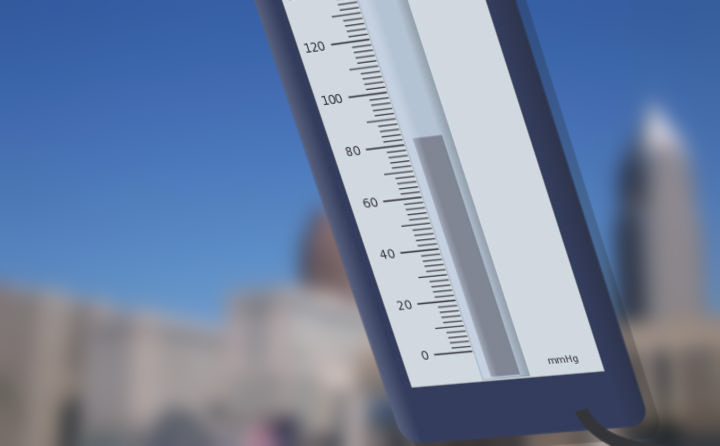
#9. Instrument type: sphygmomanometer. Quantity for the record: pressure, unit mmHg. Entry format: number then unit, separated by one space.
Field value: 82 mmHg
